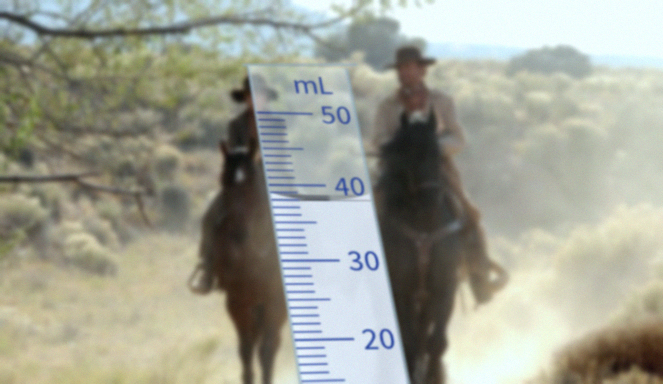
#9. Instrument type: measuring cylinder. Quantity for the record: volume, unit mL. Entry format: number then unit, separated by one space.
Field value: 38 mL
